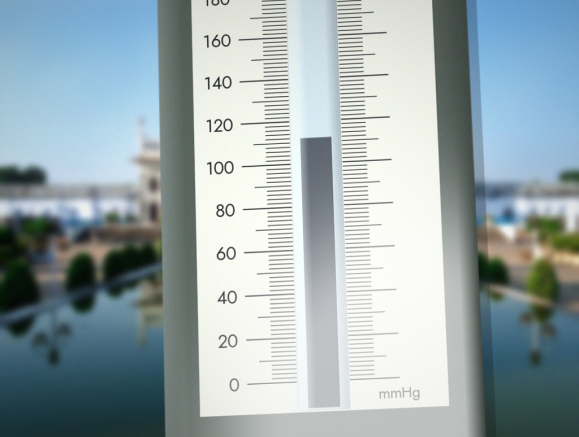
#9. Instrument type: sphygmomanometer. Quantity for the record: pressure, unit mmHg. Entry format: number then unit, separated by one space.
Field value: 112 mmHg
